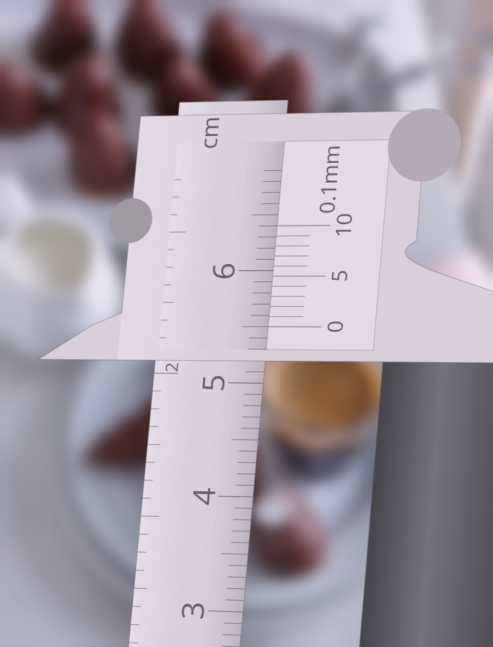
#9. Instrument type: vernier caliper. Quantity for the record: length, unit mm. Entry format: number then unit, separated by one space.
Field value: 55.0 mm
